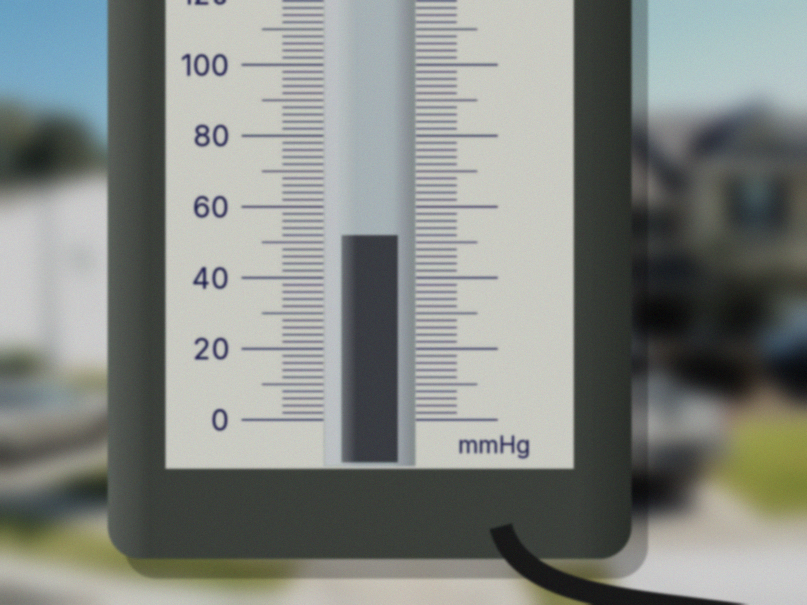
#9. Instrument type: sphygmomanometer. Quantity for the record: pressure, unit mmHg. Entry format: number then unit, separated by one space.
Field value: 52 mmHg
